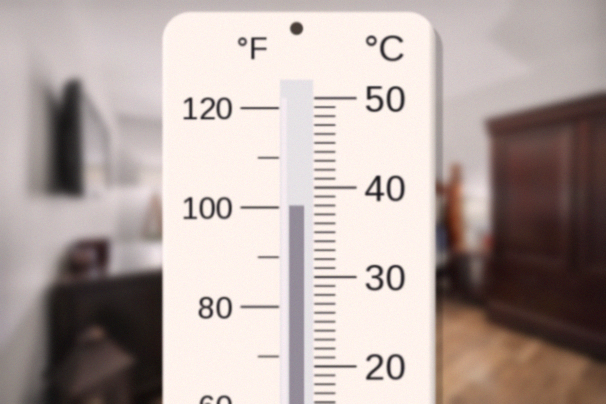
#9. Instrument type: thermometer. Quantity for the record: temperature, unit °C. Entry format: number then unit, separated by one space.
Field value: 38 °C
